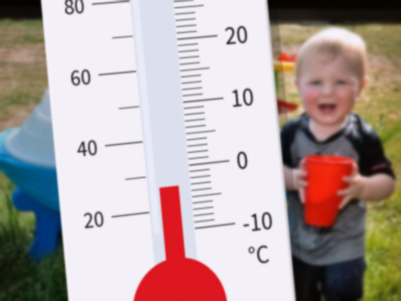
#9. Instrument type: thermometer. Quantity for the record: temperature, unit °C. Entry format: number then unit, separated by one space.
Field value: -3 °C
